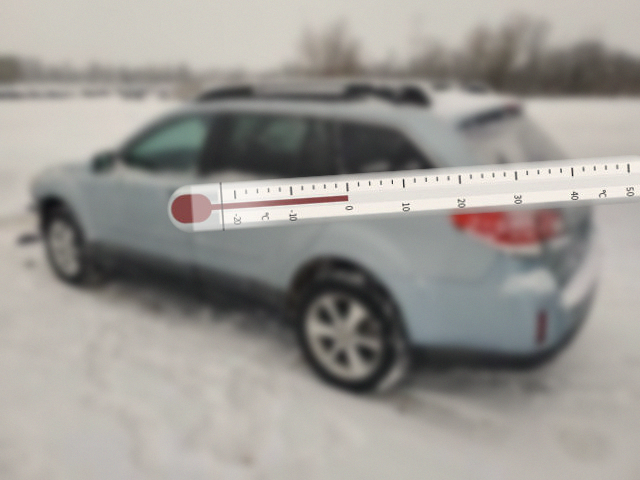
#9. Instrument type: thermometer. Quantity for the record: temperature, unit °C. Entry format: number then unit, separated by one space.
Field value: 0 °C
